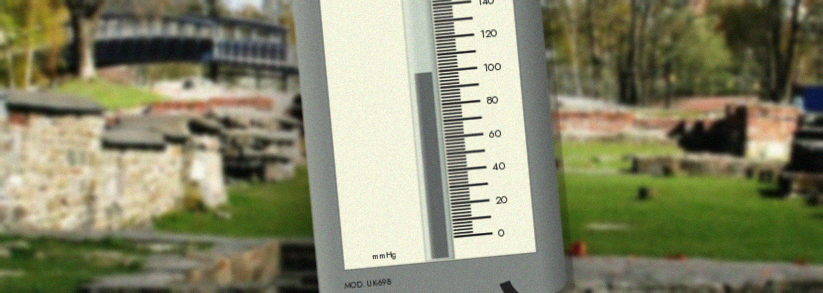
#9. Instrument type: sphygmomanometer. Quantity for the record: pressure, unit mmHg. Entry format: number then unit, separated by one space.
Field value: 100 mmHg
